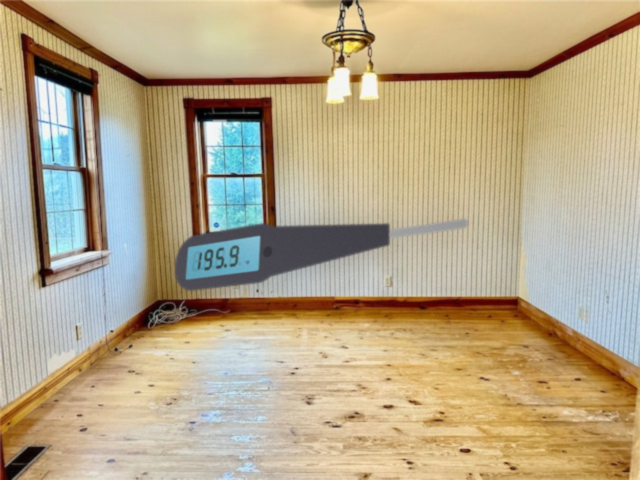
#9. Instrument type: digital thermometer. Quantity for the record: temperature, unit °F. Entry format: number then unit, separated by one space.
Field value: 195.9 °F
